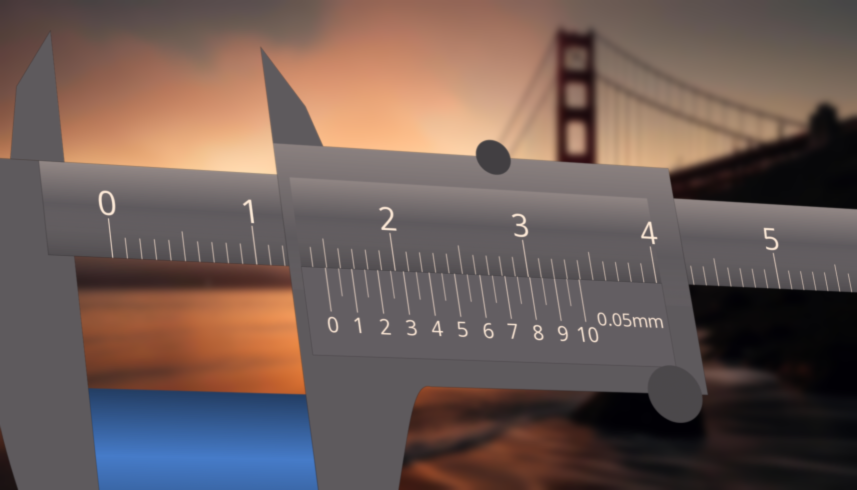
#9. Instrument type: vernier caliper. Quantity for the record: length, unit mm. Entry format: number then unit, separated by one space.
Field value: 14.9 mm
